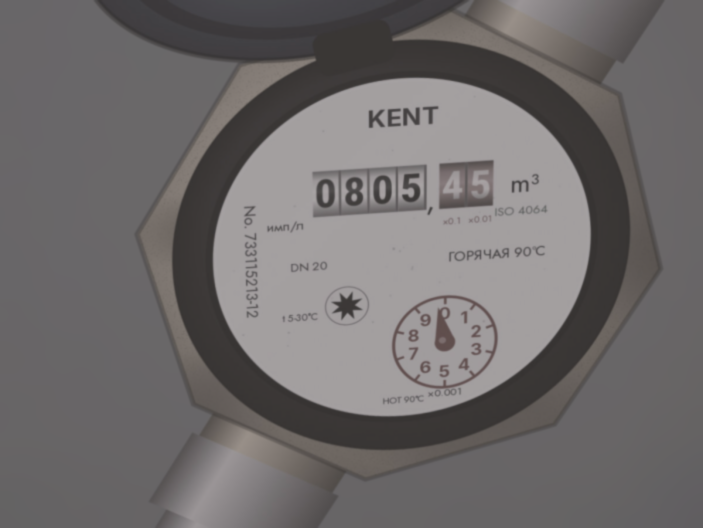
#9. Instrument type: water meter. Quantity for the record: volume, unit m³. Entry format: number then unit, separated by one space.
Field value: 805.449 m³
